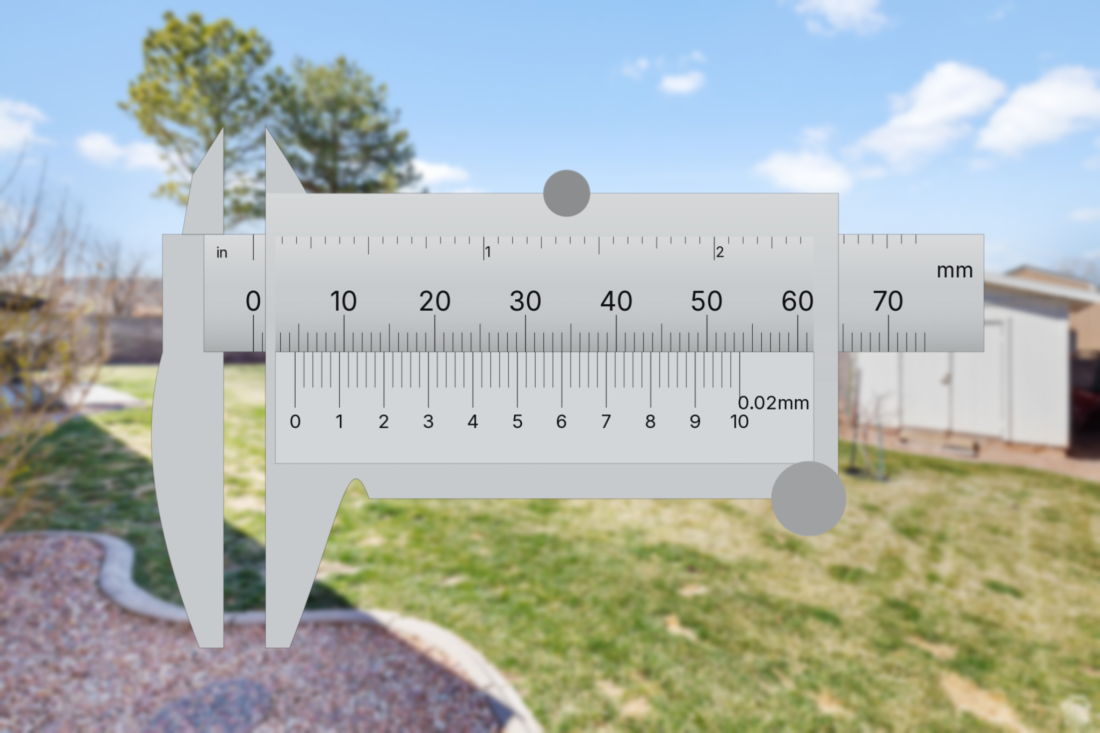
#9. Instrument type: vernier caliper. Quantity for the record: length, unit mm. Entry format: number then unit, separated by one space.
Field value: 4.6 mm
